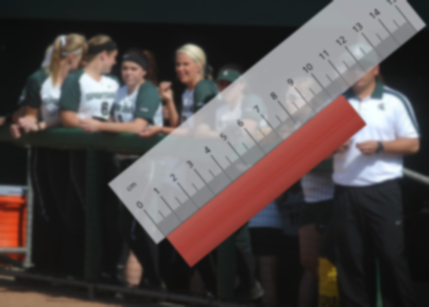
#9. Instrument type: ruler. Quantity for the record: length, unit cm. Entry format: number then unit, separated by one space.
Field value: 10.5 cm
